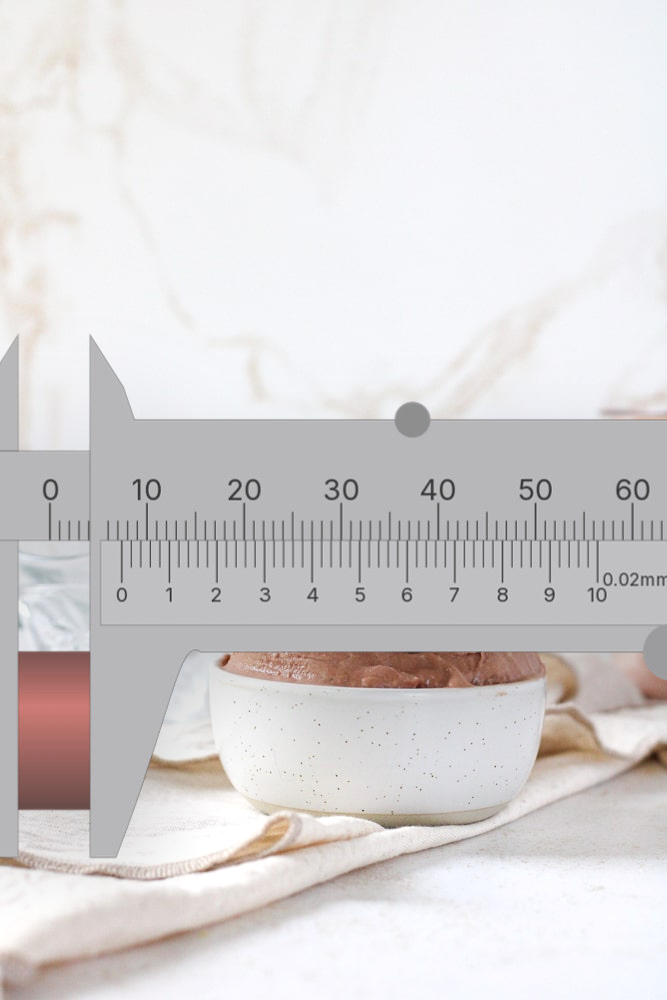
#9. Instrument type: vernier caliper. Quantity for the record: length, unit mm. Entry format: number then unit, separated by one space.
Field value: 7.4 mm
